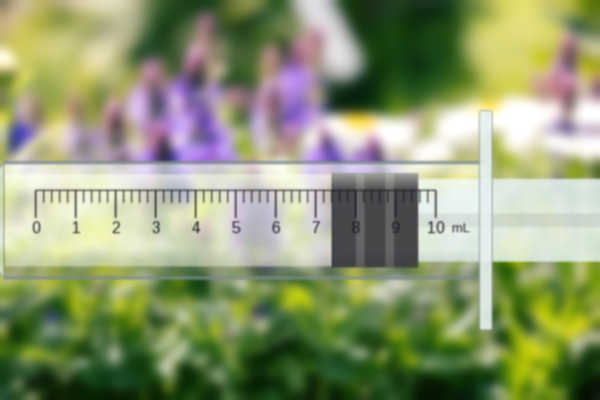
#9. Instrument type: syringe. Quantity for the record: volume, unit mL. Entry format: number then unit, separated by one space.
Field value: 7.4 mL
